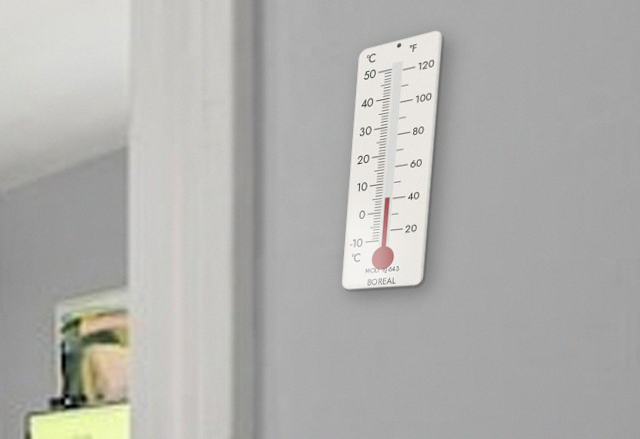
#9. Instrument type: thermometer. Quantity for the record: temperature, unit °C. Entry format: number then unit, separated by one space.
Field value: 5 °C
